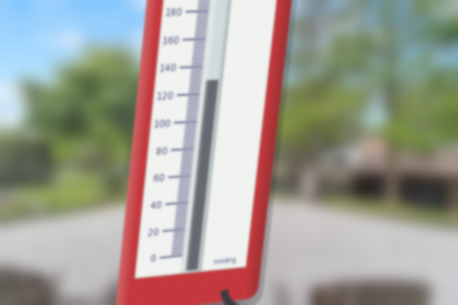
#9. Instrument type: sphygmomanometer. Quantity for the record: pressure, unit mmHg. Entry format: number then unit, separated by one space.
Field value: 130 mmHg
